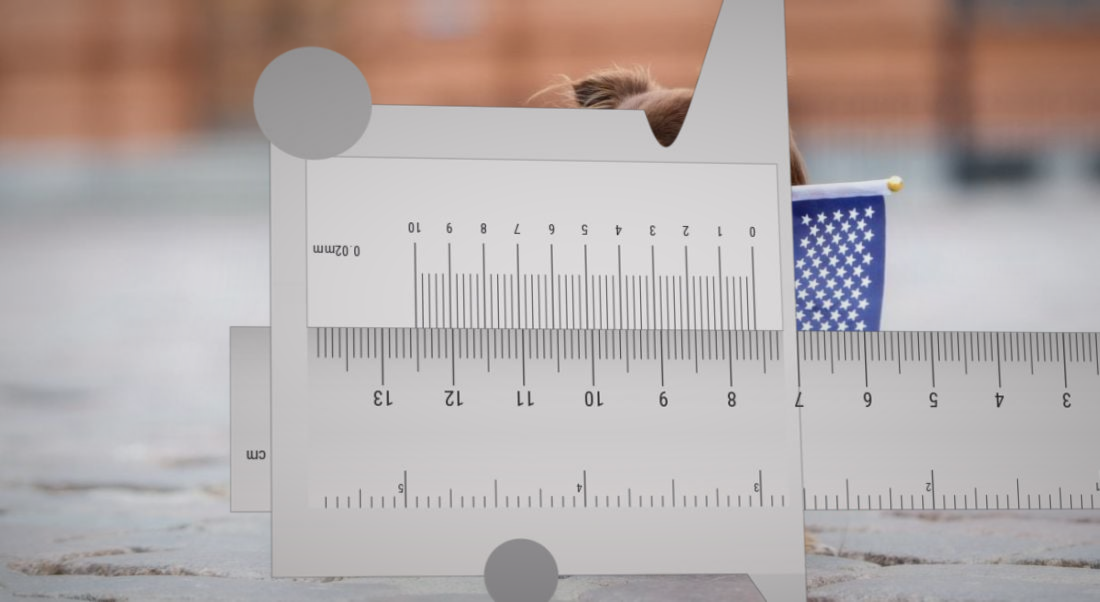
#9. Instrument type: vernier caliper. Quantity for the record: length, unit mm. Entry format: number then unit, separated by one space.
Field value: 76.2 mm
